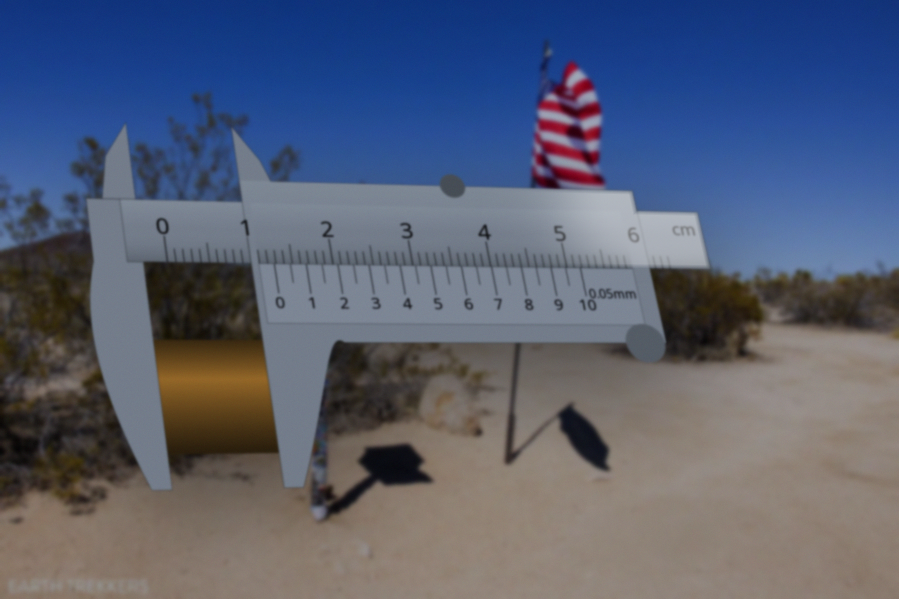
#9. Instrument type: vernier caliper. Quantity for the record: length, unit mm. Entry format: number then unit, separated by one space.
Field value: 12.8 mm
